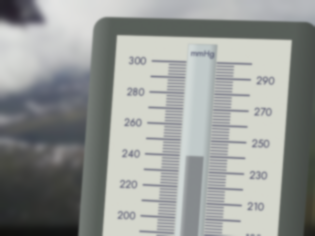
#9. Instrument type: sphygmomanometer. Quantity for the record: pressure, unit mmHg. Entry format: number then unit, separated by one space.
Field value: 240 mmHg
